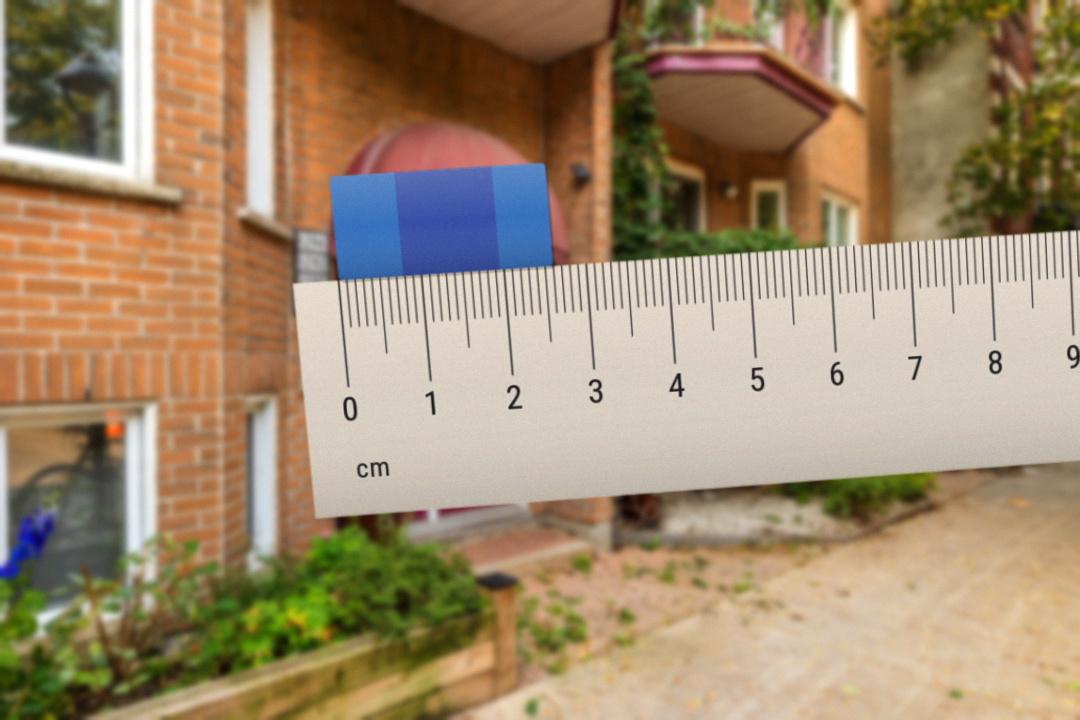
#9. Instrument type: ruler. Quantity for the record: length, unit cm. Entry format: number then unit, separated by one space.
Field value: 2.6 cm
